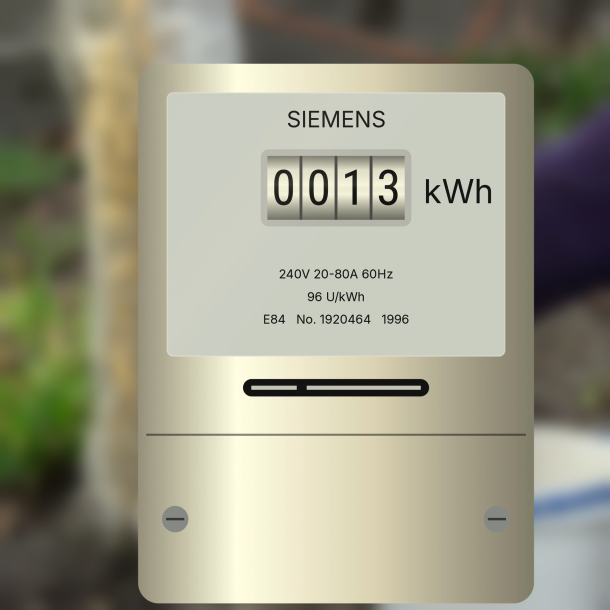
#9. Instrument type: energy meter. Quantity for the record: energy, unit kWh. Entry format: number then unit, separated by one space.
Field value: 13 kWh
